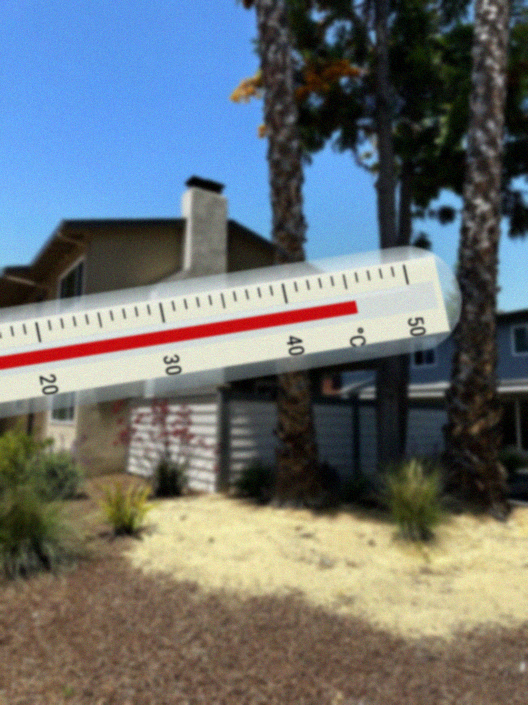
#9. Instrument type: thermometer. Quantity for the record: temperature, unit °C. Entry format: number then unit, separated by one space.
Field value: 45.5 °C
